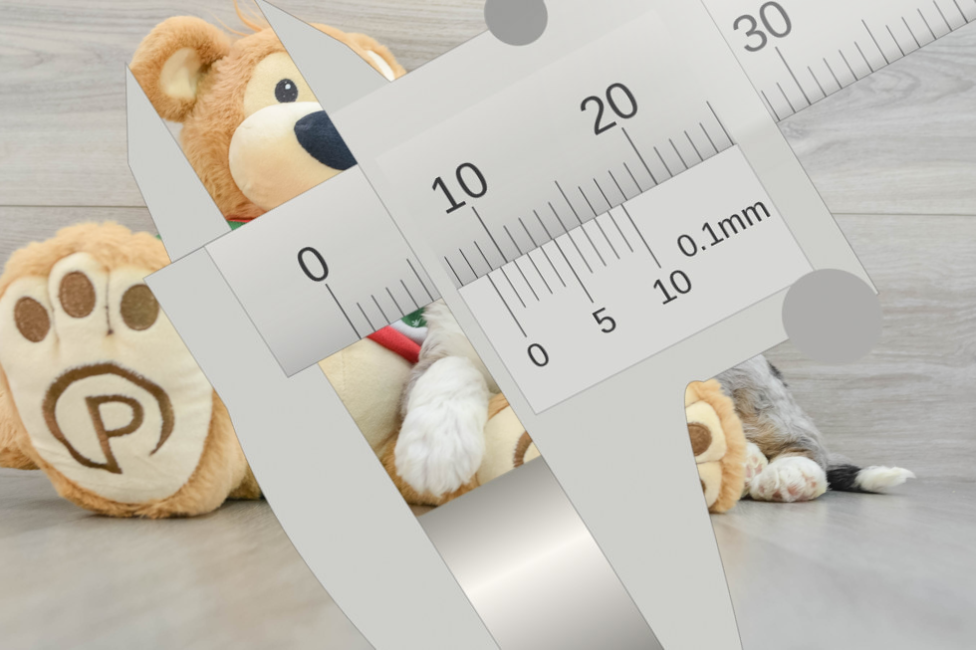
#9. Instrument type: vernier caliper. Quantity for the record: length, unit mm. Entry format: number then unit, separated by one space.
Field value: 8.6 mm
